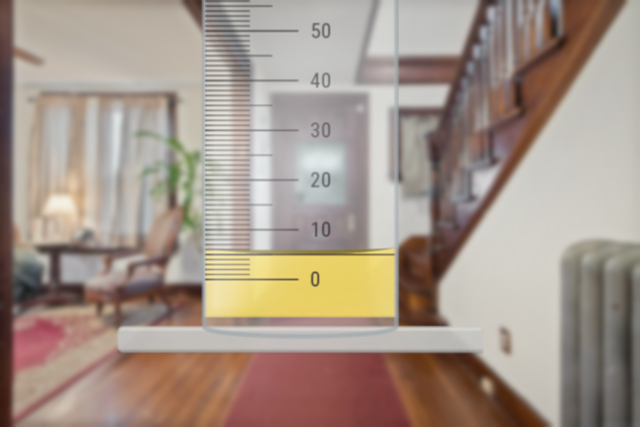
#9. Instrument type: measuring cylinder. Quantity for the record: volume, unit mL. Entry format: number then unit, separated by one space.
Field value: 5 mL
